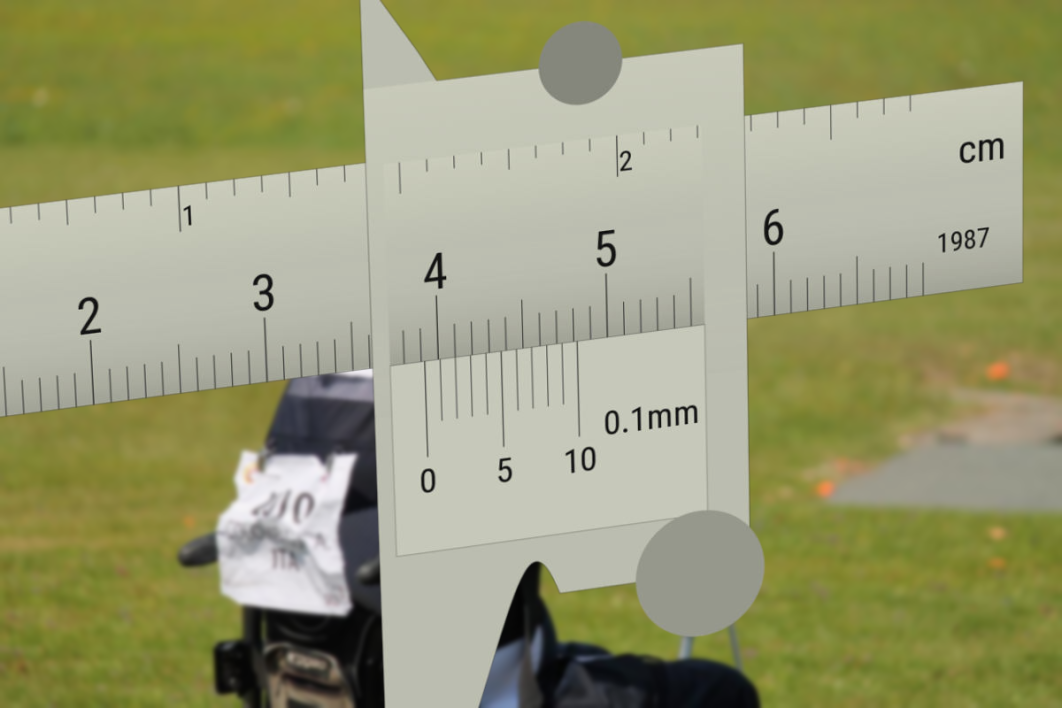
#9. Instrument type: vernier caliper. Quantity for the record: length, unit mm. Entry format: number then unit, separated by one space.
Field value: 39.2 mm
